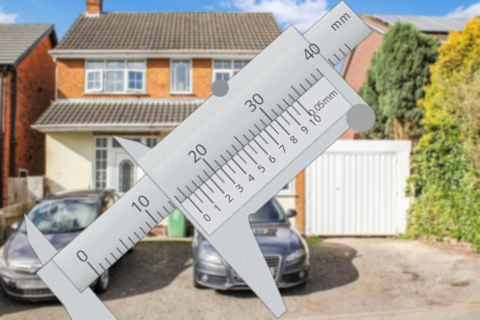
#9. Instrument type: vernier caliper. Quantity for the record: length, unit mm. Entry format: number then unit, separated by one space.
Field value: 15.2 mm
